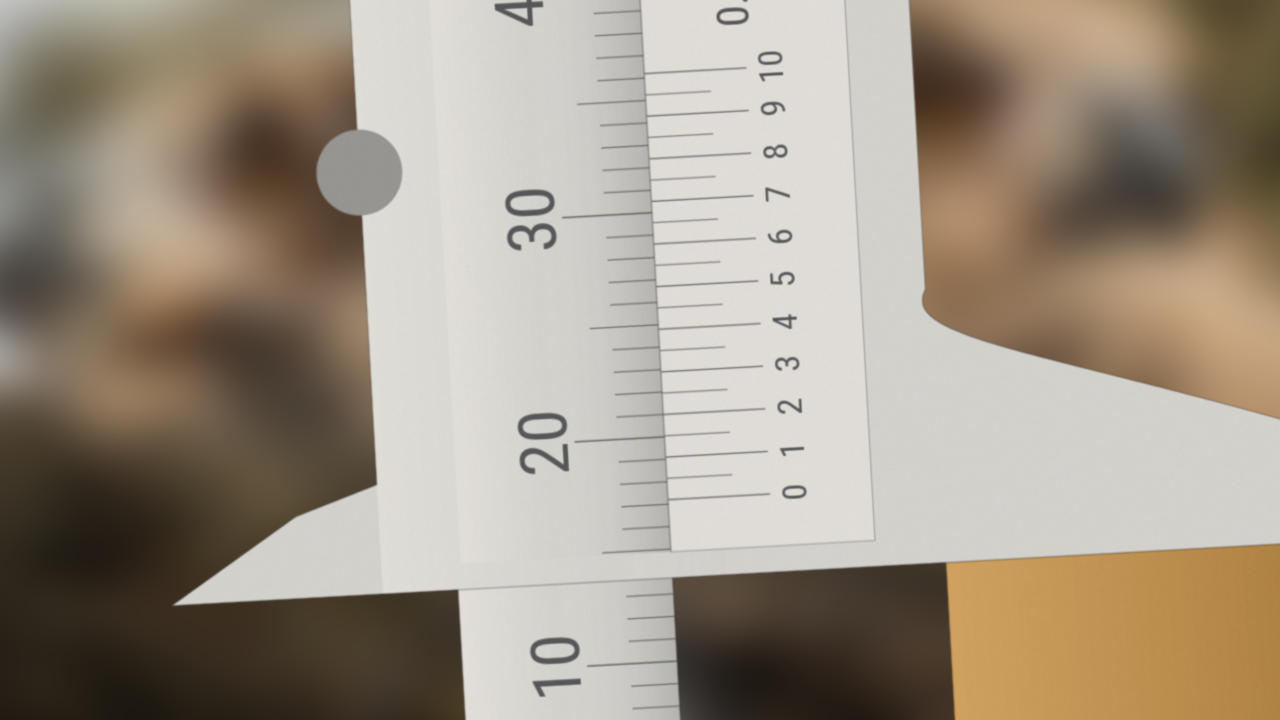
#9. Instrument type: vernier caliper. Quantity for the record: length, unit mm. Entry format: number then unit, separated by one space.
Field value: 17.2 mm
